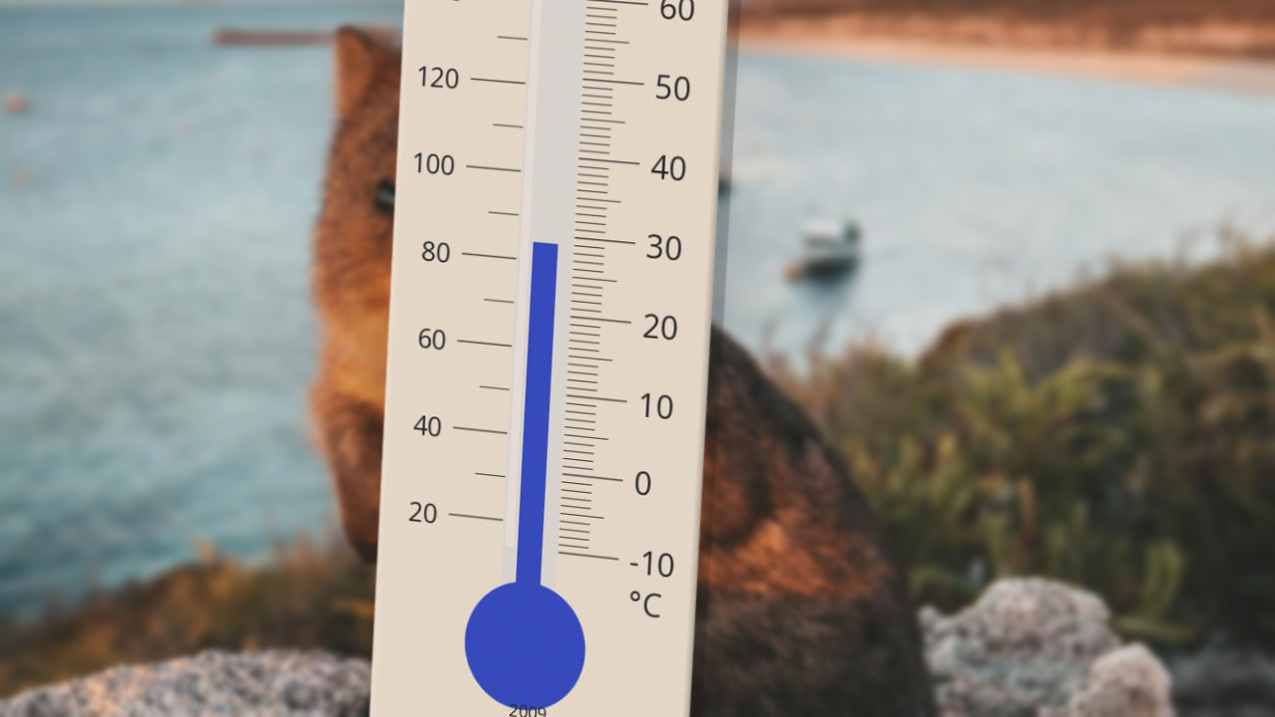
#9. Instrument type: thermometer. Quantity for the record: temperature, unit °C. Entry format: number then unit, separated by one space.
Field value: 29 °C
